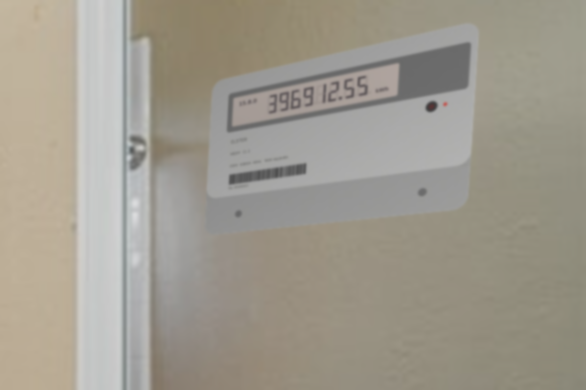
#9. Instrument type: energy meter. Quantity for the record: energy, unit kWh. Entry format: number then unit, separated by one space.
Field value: 396912.55 kWh
